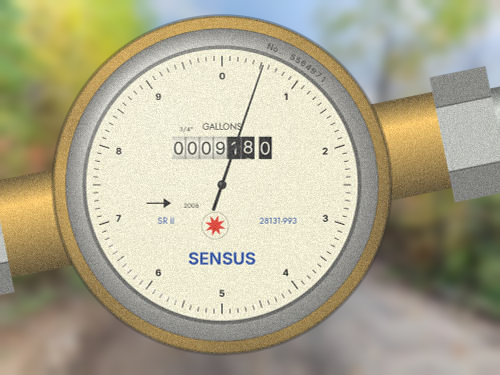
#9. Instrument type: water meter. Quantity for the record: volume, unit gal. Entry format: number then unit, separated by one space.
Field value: 9180.5 gal
